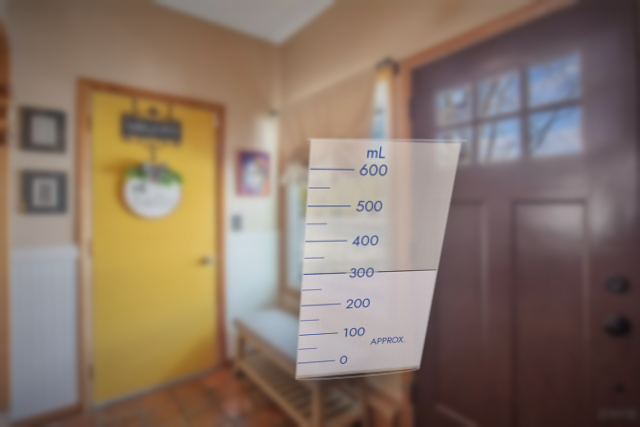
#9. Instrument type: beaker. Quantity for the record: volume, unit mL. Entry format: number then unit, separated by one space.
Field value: 300 mL
